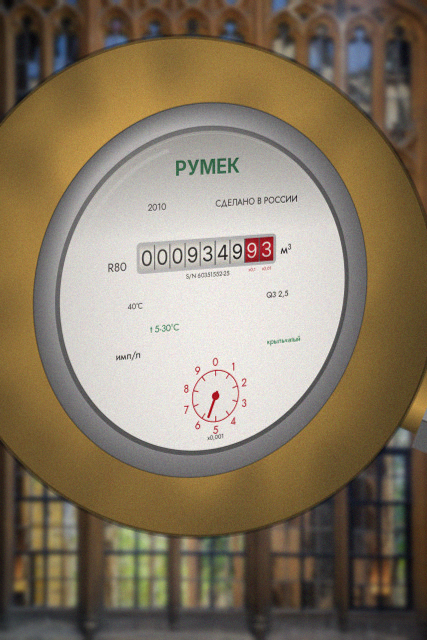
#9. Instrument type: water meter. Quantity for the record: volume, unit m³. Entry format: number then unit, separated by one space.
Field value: 9349.935 m³
